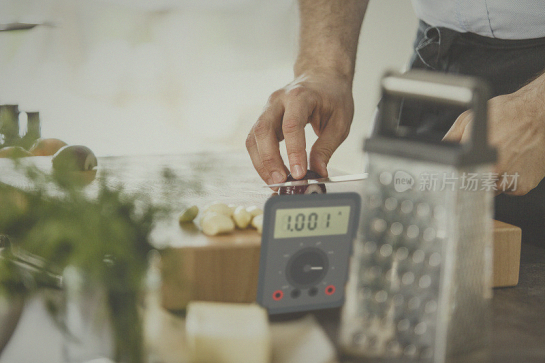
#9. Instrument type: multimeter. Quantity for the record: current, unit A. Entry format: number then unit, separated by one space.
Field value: 1.001 A
